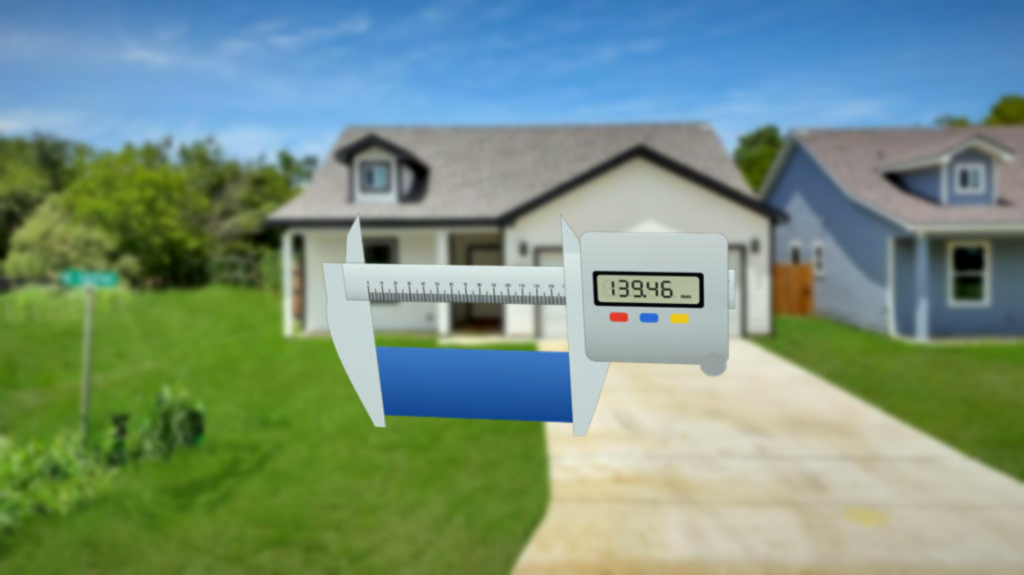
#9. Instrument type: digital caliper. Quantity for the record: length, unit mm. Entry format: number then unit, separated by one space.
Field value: 139.46 mm
